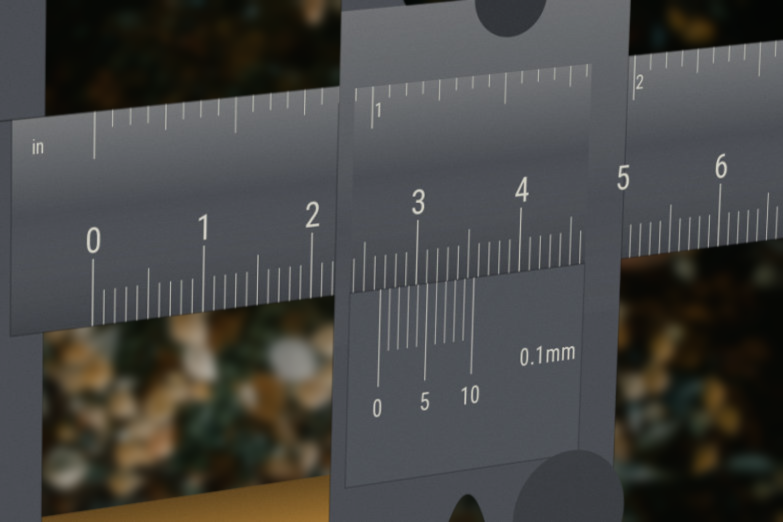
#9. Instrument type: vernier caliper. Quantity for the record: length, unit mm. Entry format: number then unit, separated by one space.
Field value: 26.6 mm
